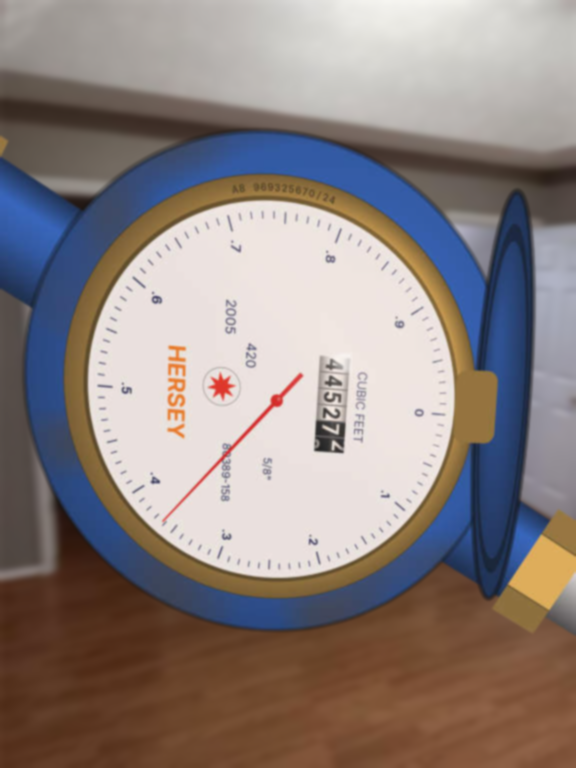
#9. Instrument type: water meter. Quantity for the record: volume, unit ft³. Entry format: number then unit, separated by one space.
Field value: 445272.36 ft³
